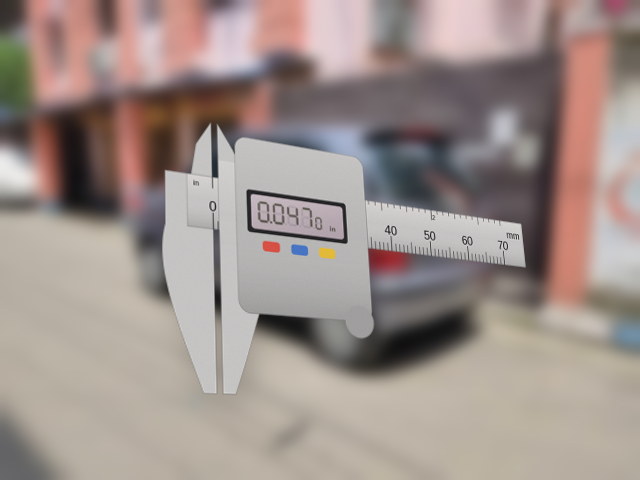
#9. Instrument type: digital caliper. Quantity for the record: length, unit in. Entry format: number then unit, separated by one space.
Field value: 0.0470 in
